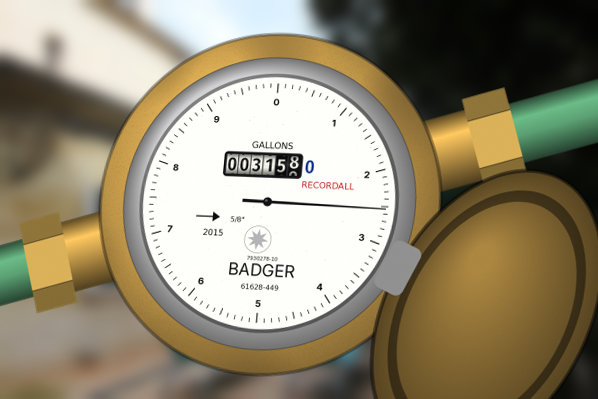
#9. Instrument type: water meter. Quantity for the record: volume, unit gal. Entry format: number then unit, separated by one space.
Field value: 31582.5 gal
